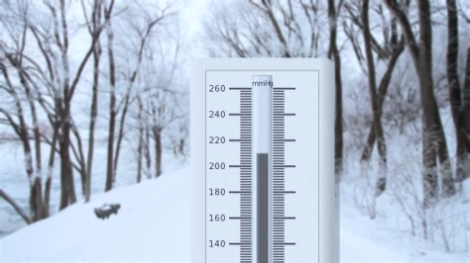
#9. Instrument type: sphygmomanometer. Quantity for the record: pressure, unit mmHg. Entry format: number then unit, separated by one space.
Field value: 210 mmHg
